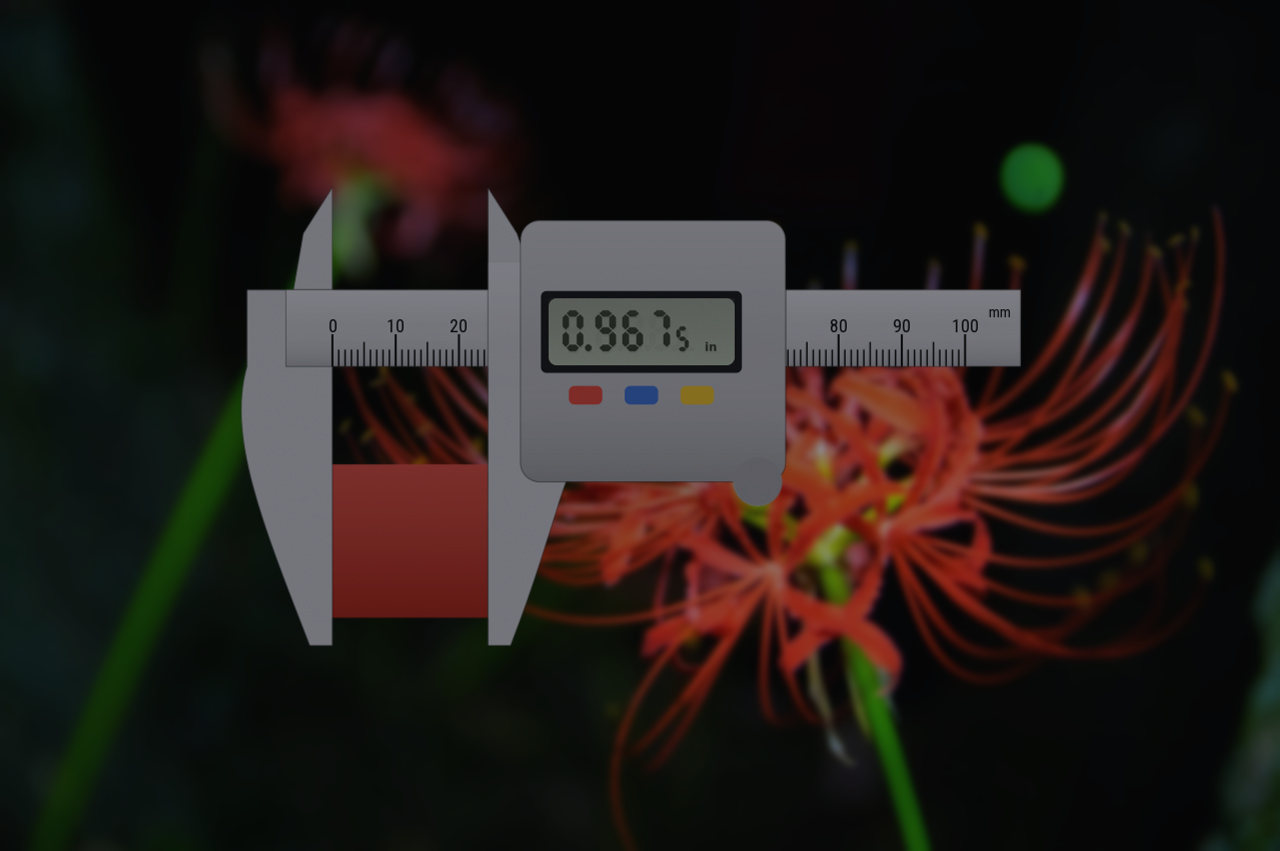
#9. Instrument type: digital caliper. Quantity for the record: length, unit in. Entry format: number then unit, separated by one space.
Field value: 0.9675 in
